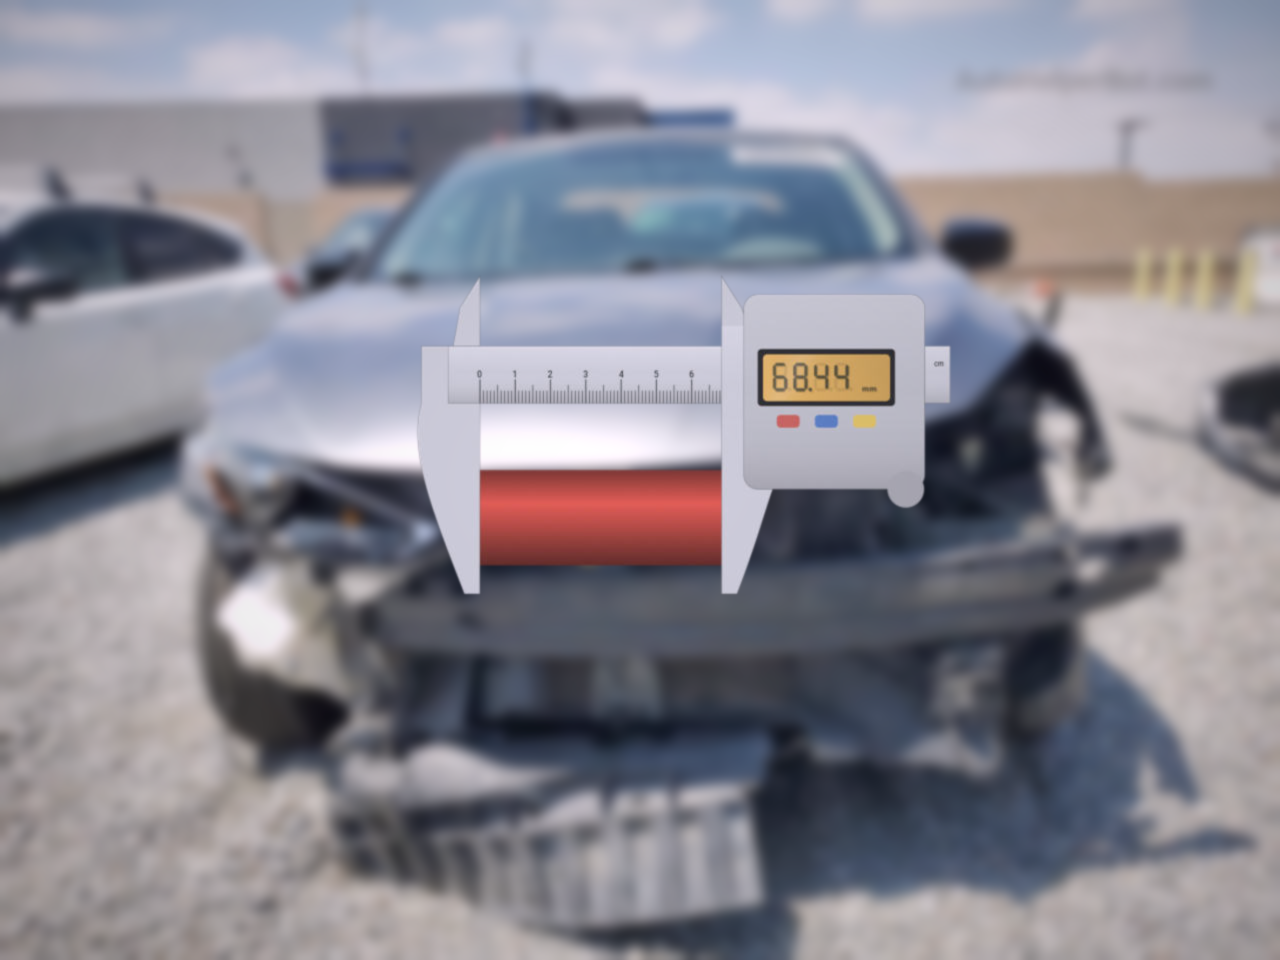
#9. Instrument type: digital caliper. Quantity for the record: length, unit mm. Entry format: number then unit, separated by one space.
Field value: 68.44 mm
